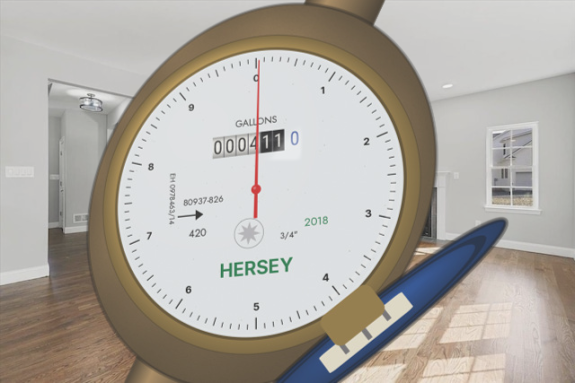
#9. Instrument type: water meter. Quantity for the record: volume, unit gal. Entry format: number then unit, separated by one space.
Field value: 4110.0 gal
